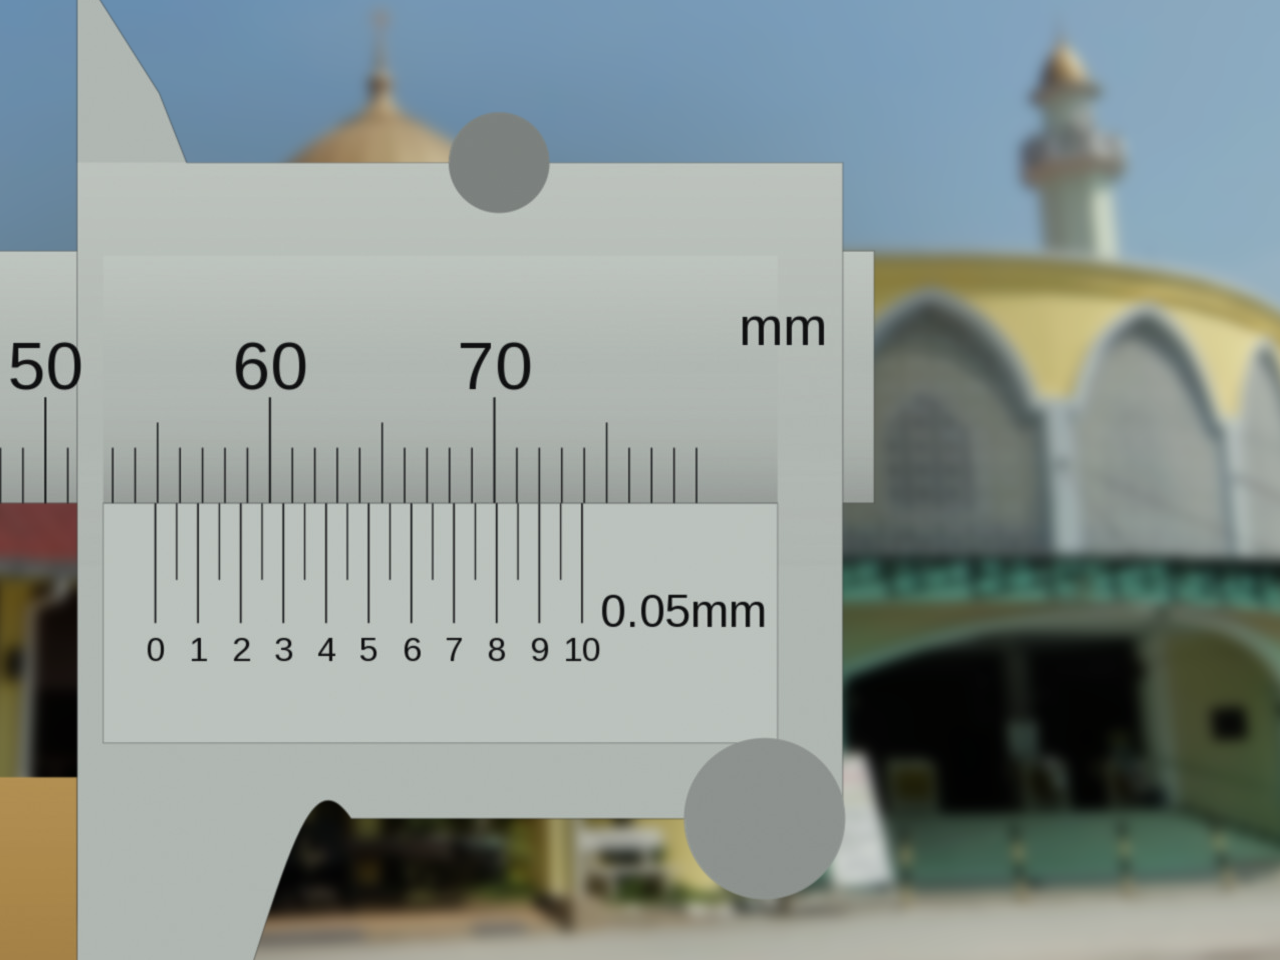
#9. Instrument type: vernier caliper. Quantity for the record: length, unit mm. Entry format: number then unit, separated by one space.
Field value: 54.9 mm
